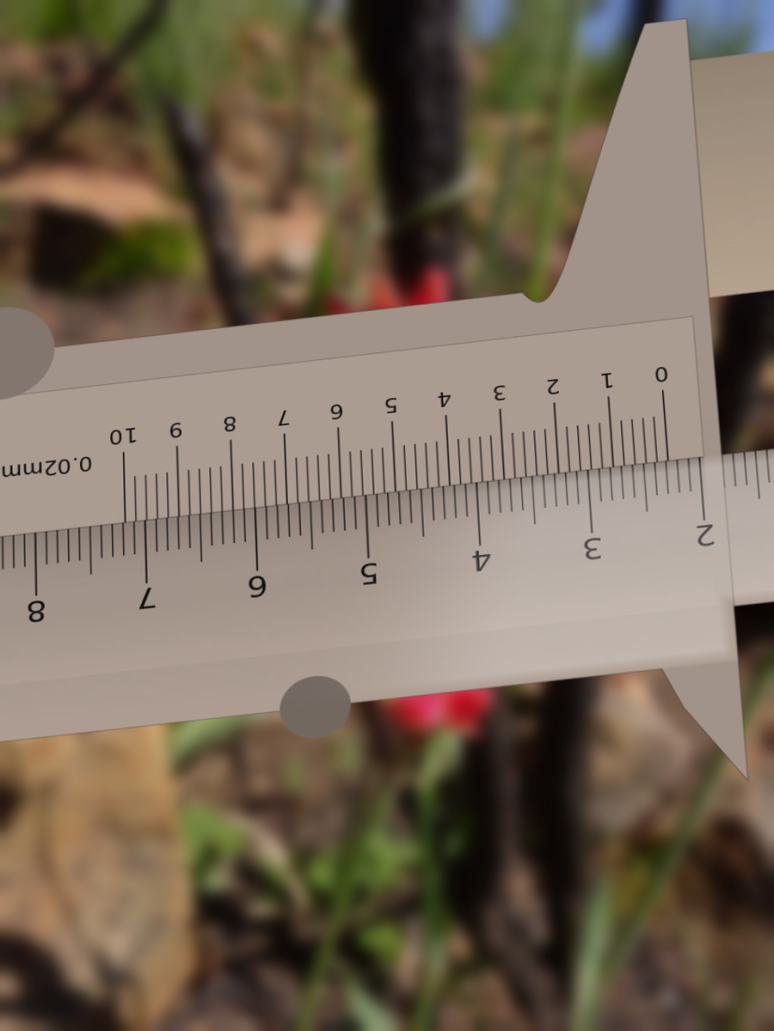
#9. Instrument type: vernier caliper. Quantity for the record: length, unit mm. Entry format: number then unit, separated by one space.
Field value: 22.8 mm
